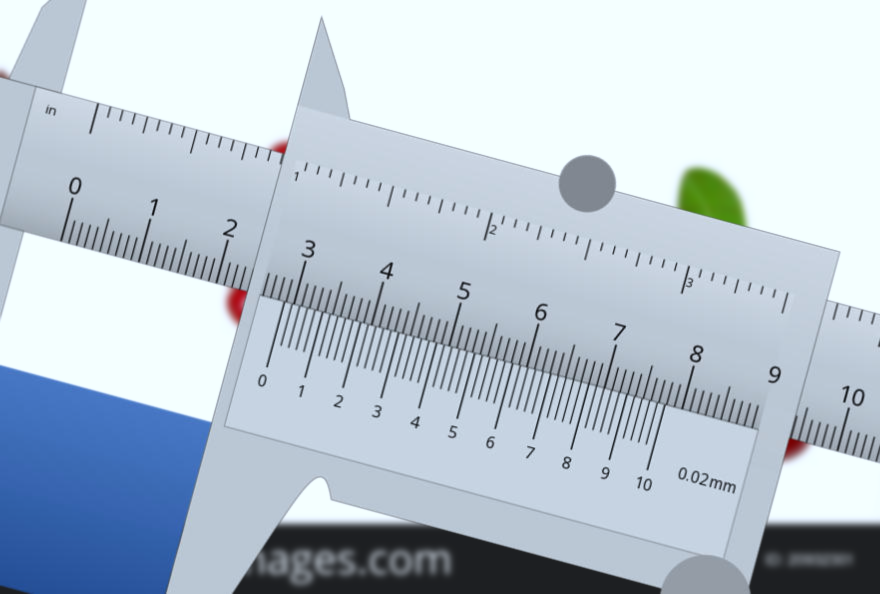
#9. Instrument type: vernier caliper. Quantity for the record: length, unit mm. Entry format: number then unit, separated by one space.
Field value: 28.8 mm
